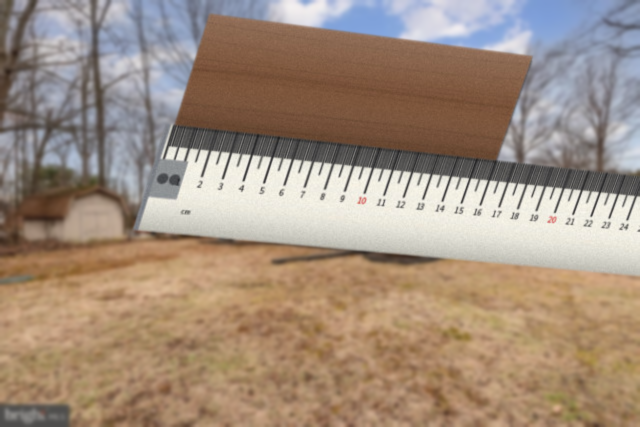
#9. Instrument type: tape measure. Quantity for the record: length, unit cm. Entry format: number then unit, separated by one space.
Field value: 16 cm
